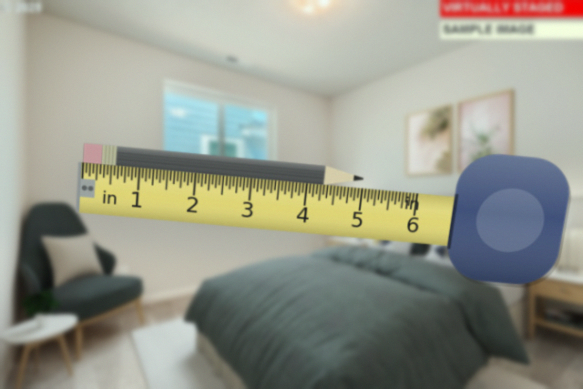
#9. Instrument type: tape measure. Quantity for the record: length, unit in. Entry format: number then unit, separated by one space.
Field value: 5 in
